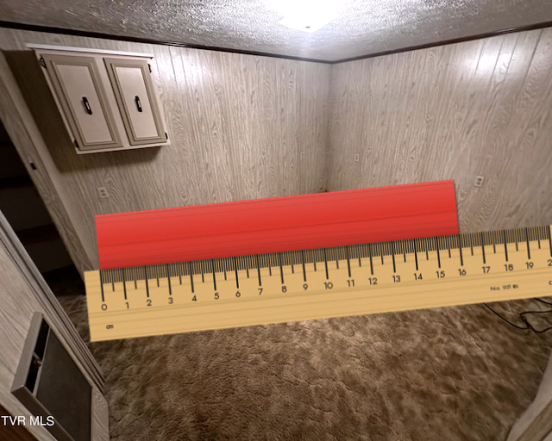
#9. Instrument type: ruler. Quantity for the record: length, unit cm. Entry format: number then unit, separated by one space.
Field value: 16 cm
